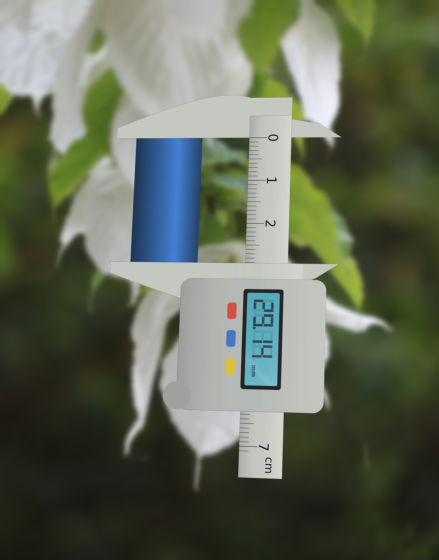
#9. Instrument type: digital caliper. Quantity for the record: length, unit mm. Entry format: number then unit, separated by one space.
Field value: 29.14 mm
